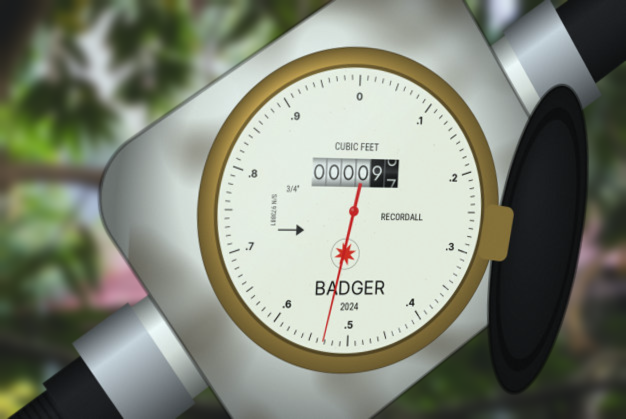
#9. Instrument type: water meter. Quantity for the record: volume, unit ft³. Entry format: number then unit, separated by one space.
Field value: 96.53 ft³
